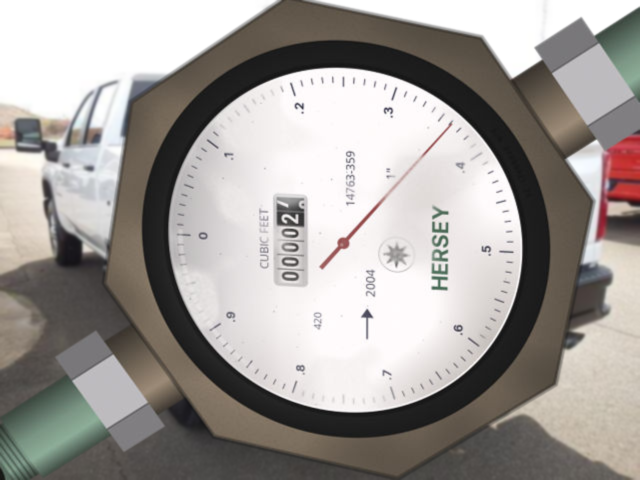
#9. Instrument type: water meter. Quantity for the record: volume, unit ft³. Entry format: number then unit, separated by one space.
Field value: 27.36 ft³
